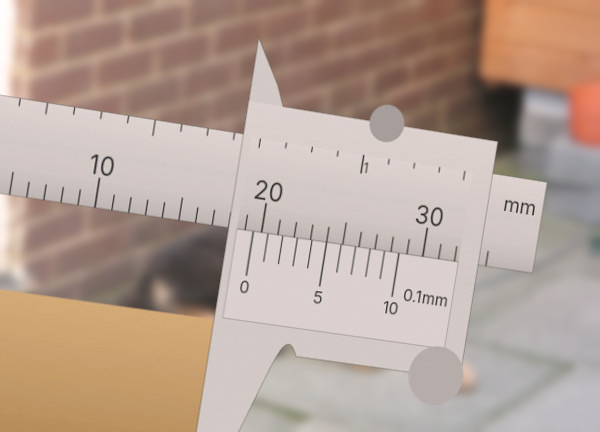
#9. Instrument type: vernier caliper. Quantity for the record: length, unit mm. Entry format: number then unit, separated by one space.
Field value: 19.5 mm
